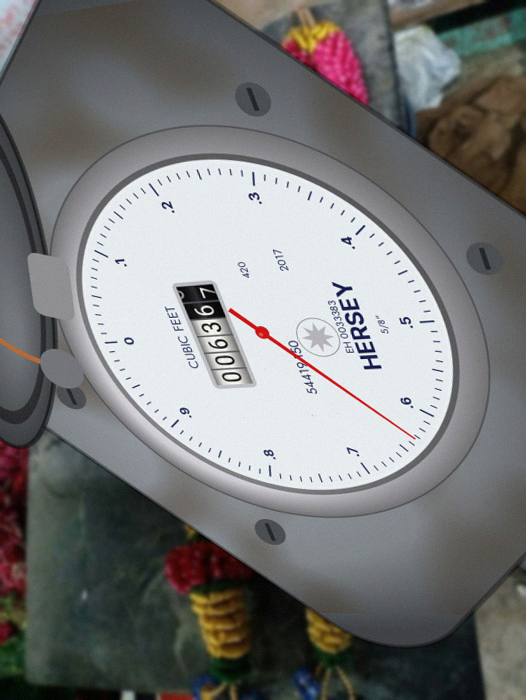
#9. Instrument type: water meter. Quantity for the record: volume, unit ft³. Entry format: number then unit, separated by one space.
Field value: 6366.63 ft³
